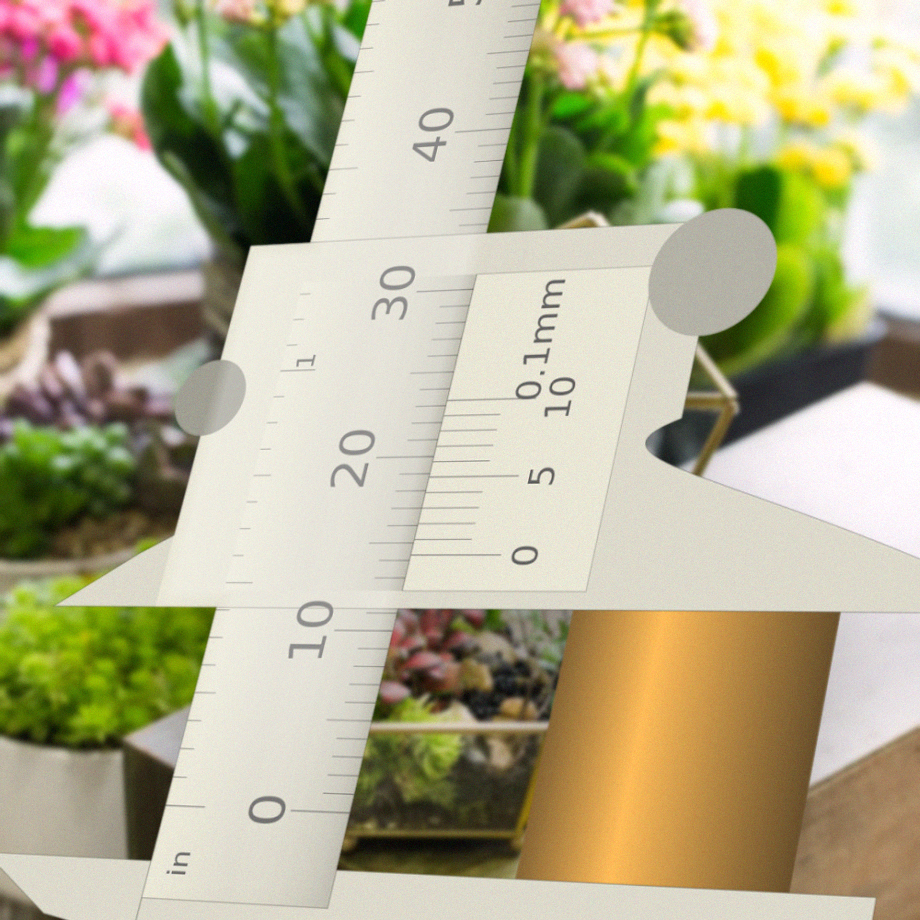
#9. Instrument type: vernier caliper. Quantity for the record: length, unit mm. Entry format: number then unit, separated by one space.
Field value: 14.3 mm
